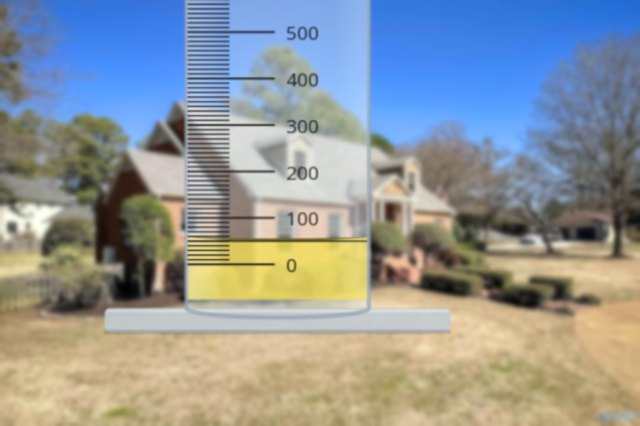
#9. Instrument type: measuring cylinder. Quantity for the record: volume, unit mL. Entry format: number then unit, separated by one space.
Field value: 50 mL
